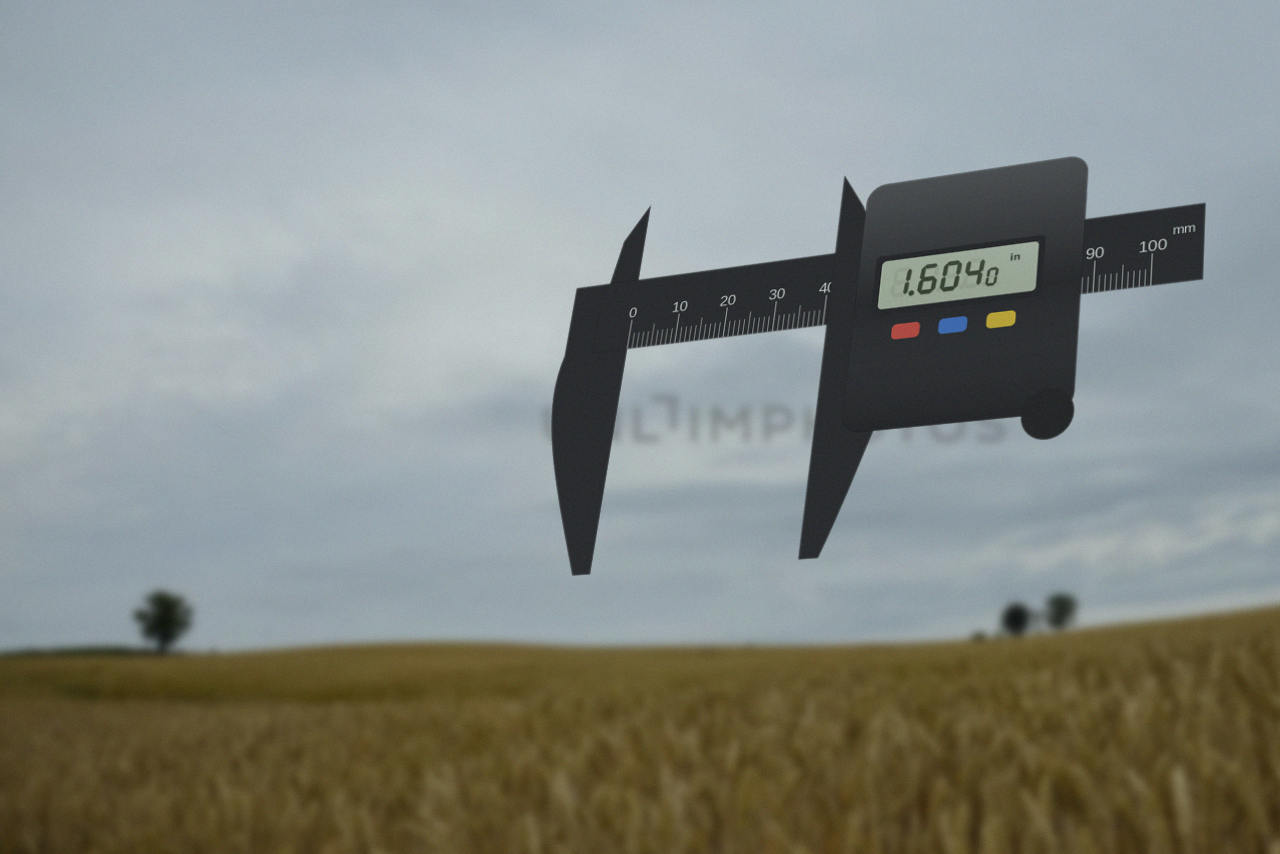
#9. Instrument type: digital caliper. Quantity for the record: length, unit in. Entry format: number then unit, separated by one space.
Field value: 1.6040 in
